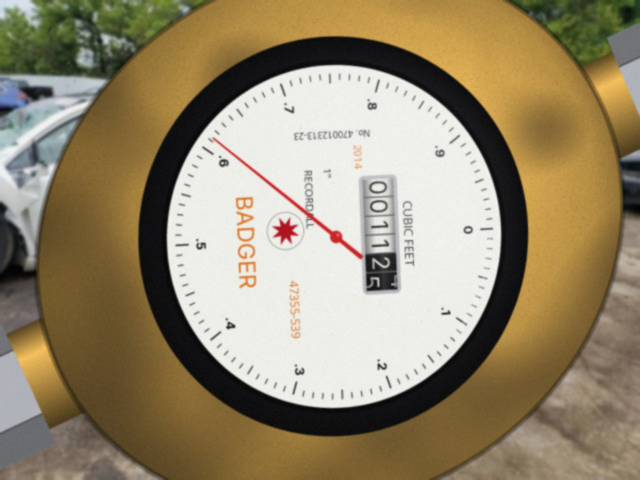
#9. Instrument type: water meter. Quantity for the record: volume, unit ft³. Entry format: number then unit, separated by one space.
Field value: 1124.61 ft³
